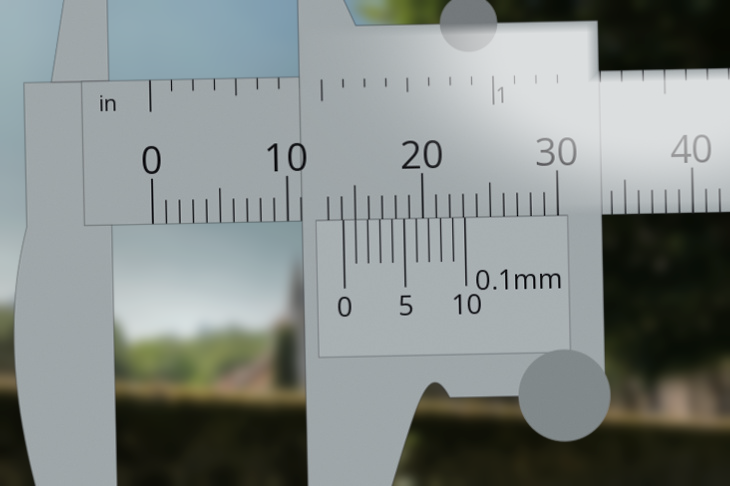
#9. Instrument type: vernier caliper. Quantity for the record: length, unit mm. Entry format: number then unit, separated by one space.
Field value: 14.1 mm
